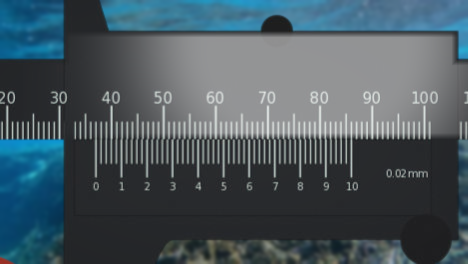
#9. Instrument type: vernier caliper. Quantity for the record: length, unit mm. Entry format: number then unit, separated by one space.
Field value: 37.0 mm
